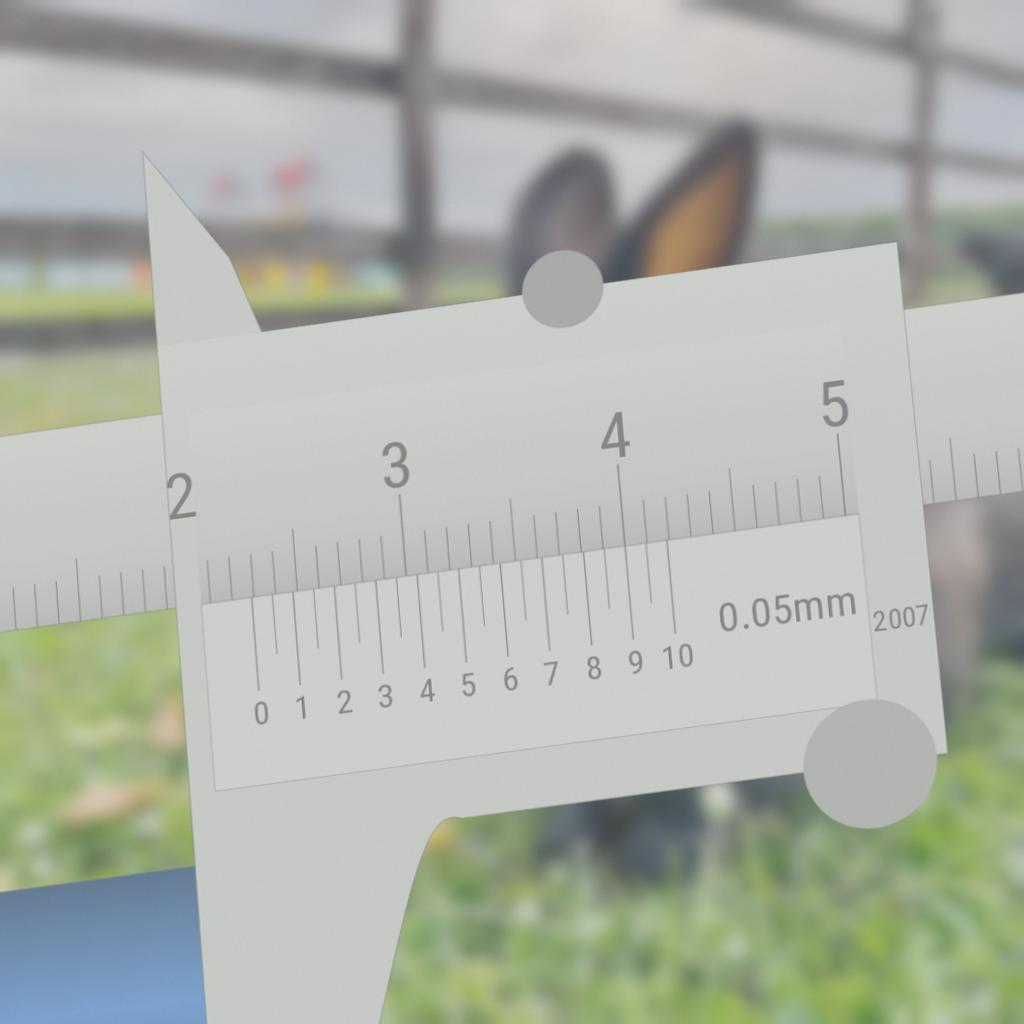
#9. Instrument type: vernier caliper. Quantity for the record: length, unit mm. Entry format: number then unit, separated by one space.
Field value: 22.9 mm
